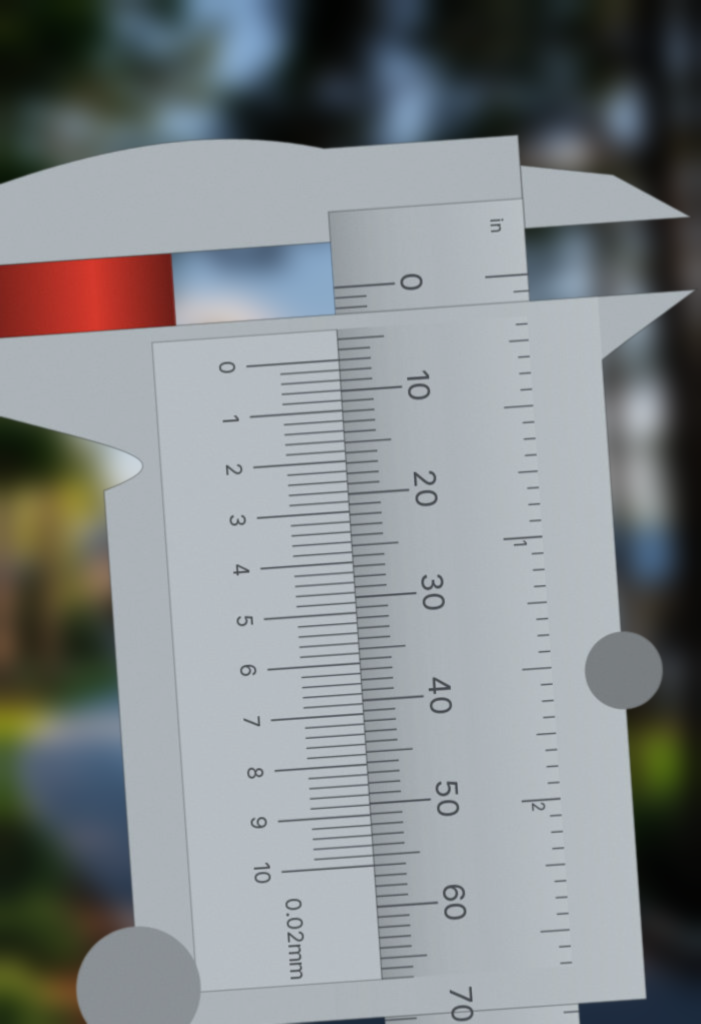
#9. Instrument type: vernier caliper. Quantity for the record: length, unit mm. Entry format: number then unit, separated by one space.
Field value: 7.0 mm
